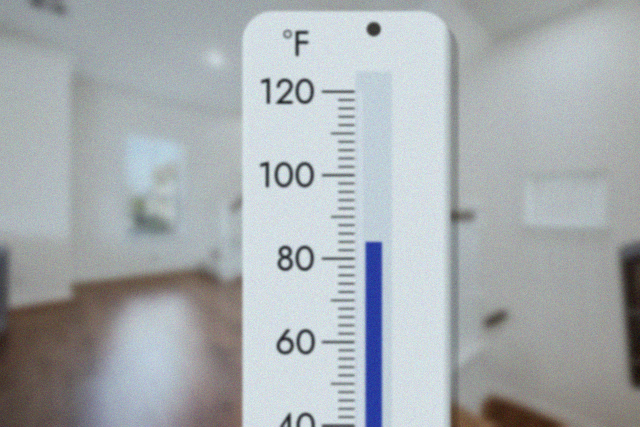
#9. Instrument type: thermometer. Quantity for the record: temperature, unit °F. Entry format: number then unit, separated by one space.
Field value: 84 °F
